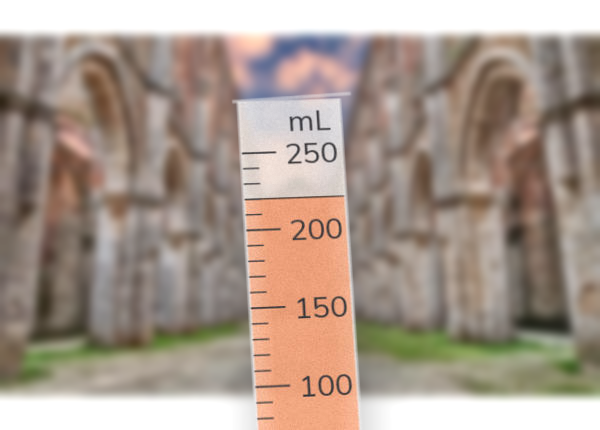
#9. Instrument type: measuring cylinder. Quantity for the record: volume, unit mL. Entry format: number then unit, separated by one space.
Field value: 220 mL
